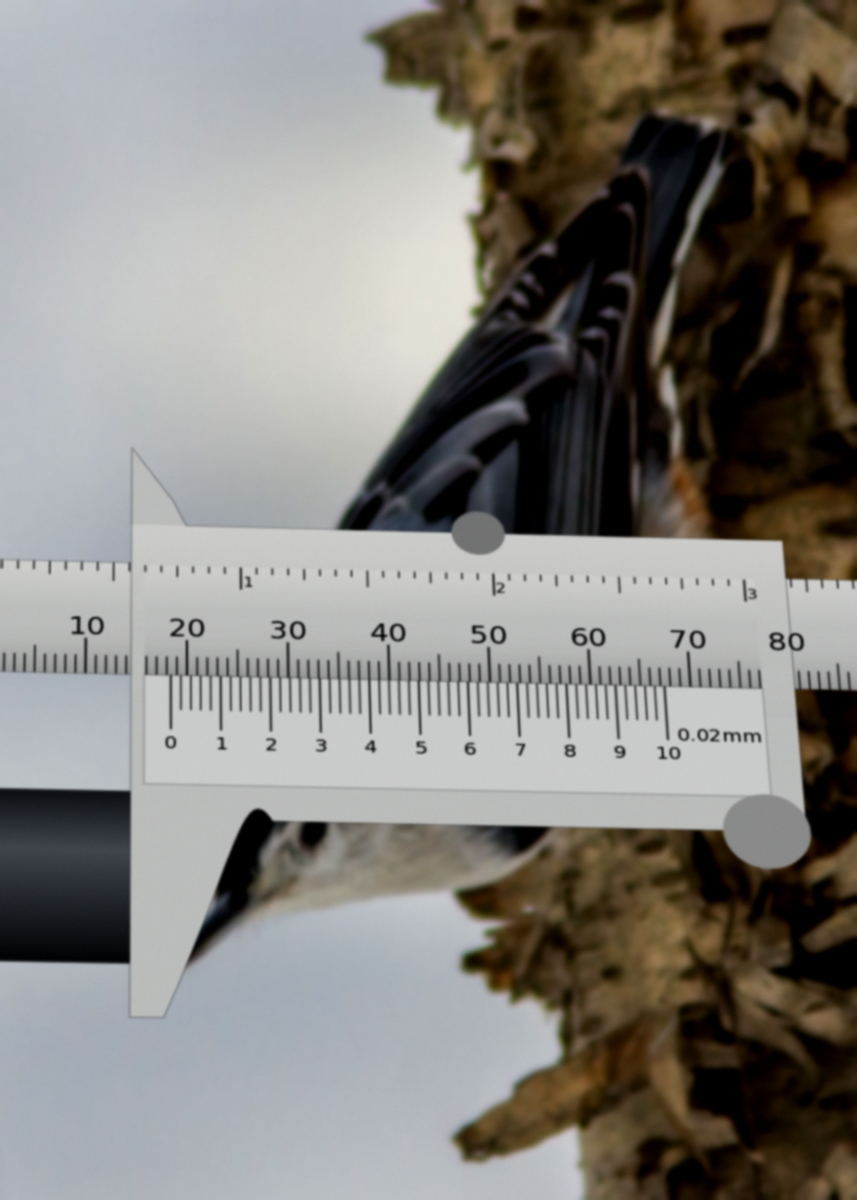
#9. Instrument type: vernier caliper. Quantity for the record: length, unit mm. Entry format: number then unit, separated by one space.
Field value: 18.4 mm
